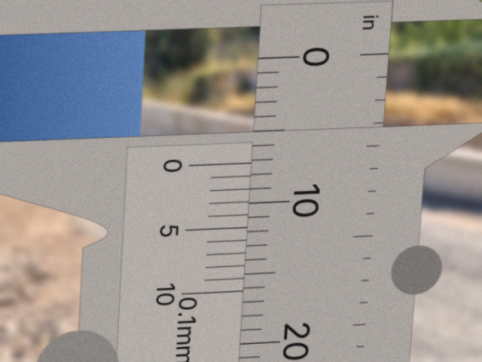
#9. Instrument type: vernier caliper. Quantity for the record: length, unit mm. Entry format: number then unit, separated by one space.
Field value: 7.2 mm
